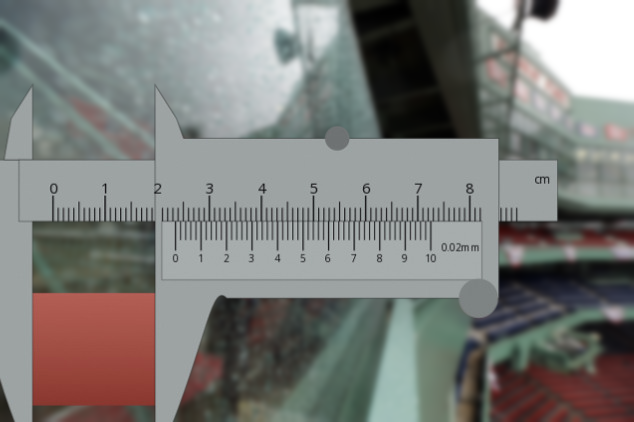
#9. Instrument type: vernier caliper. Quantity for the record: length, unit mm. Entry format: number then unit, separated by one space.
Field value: 23.5 mm
